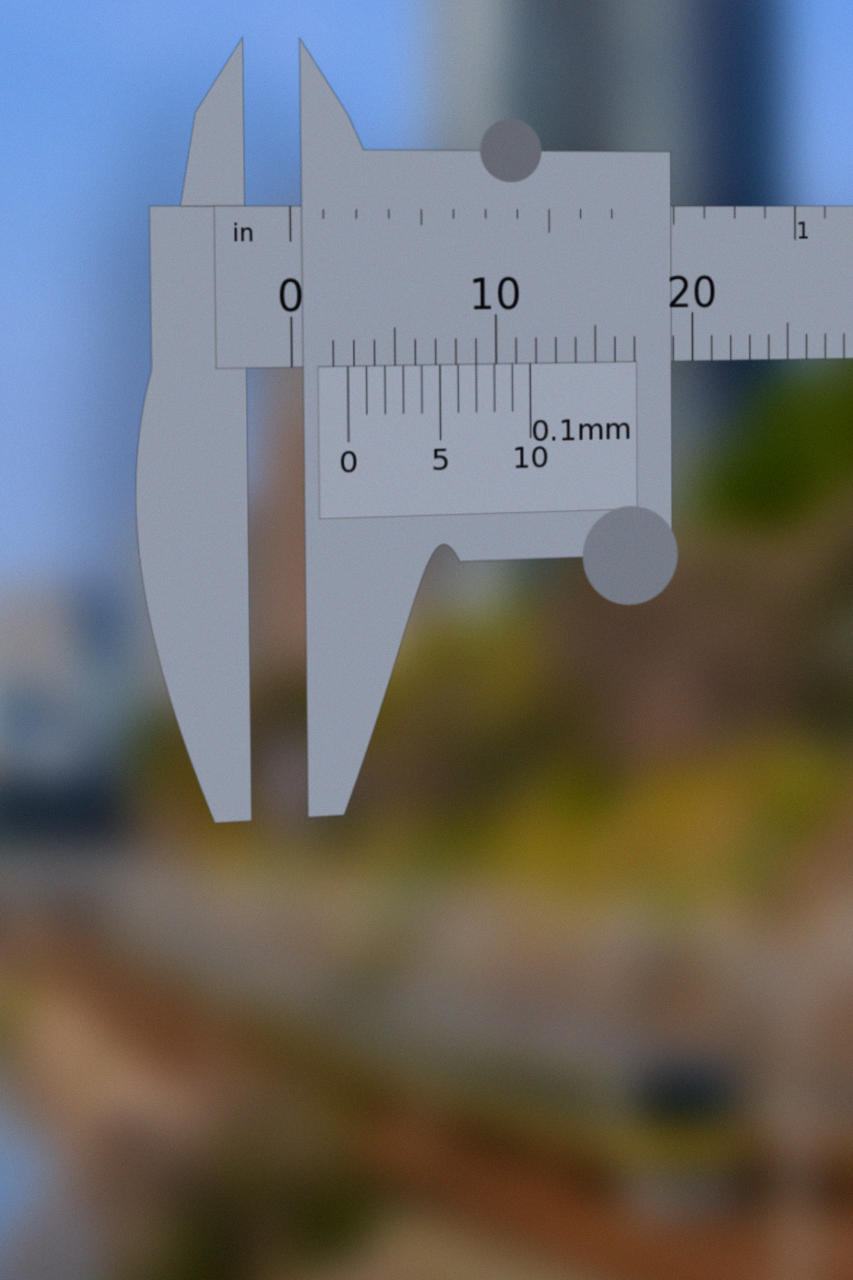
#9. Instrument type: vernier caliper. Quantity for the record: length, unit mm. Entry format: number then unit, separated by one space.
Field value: 2.7 mm
